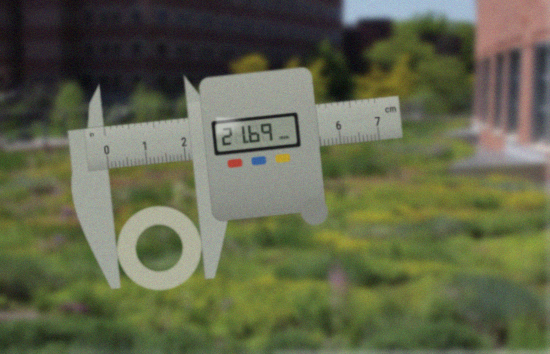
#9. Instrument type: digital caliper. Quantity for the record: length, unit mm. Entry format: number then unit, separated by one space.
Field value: 21.69 mm
